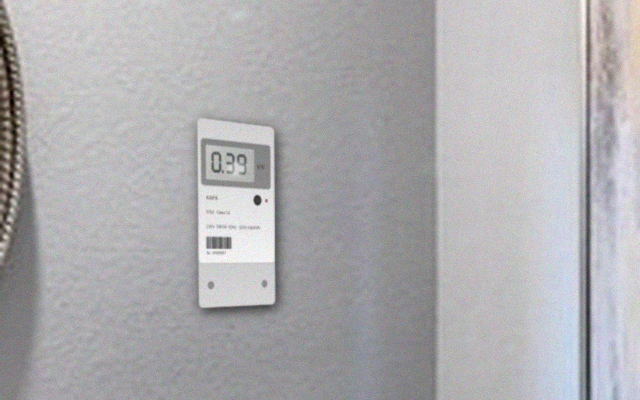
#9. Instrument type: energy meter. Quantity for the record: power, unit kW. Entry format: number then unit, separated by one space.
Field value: 0.39 kW
